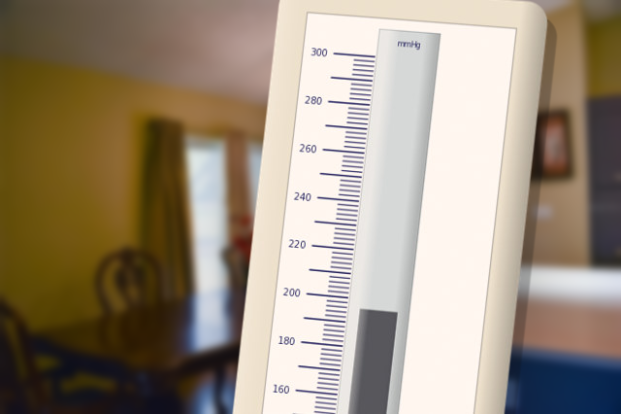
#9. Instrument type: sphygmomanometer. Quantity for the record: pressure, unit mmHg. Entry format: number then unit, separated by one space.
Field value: 196 mmHg
